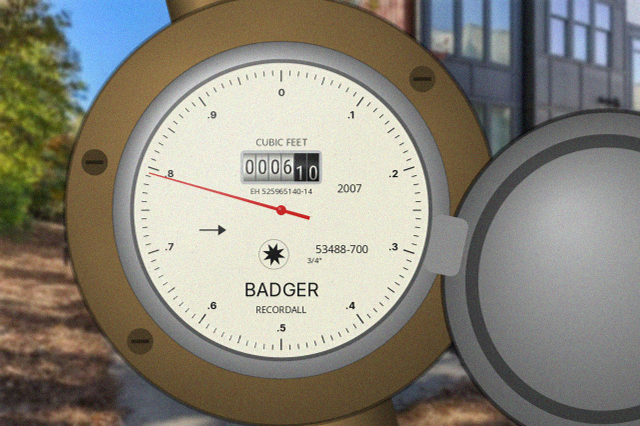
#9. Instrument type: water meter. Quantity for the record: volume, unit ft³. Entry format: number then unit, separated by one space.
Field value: 609.79 ft³
